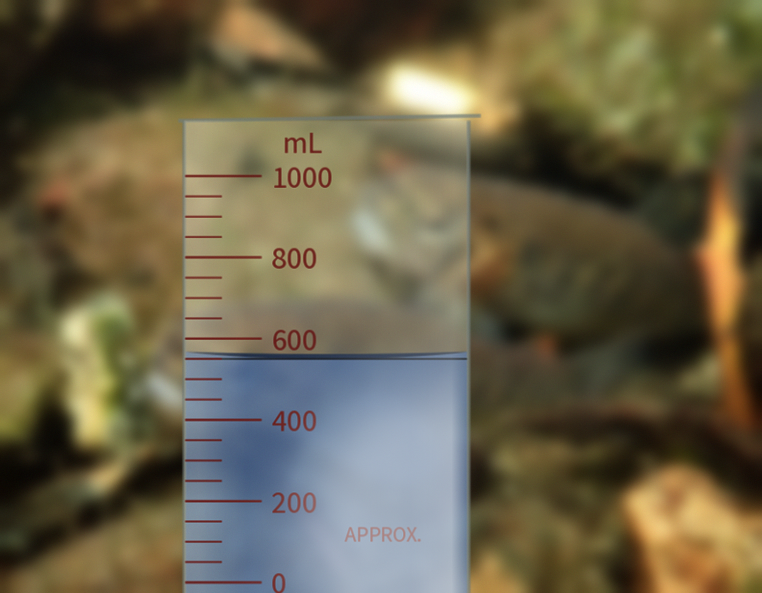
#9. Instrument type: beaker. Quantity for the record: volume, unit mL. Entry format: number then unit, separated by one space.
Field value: 550 mL
